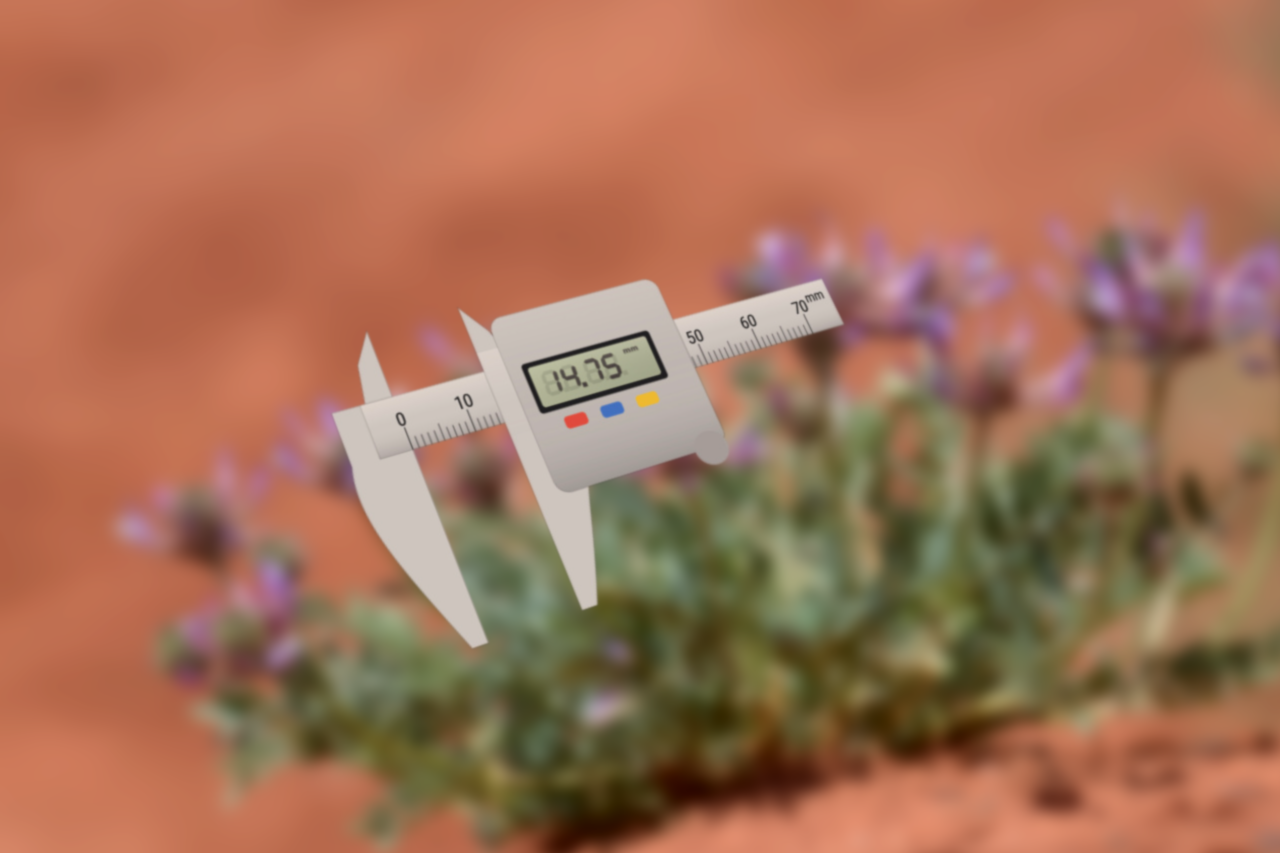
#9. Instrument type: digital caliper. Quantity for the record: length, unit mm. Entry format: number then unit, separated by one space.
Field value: 14.75 mm
